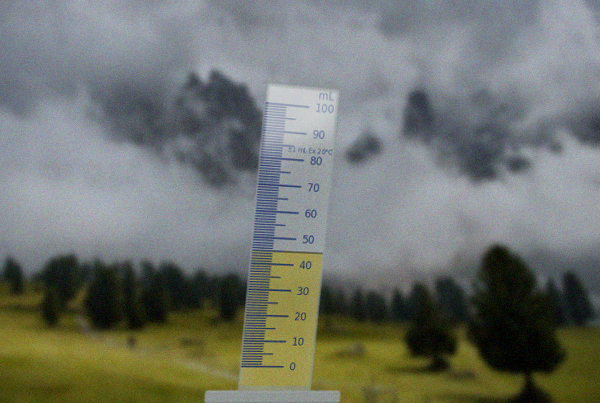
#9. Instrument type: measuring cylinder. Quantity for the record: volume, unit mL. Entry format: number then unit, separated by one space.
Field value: 45 mL
